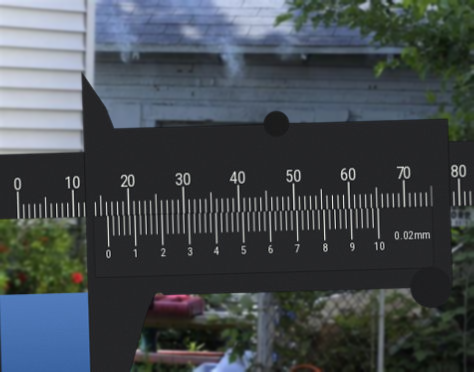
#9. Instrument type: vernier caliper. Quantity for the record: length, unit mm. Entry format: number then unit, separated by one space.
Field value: 16.2 mm
